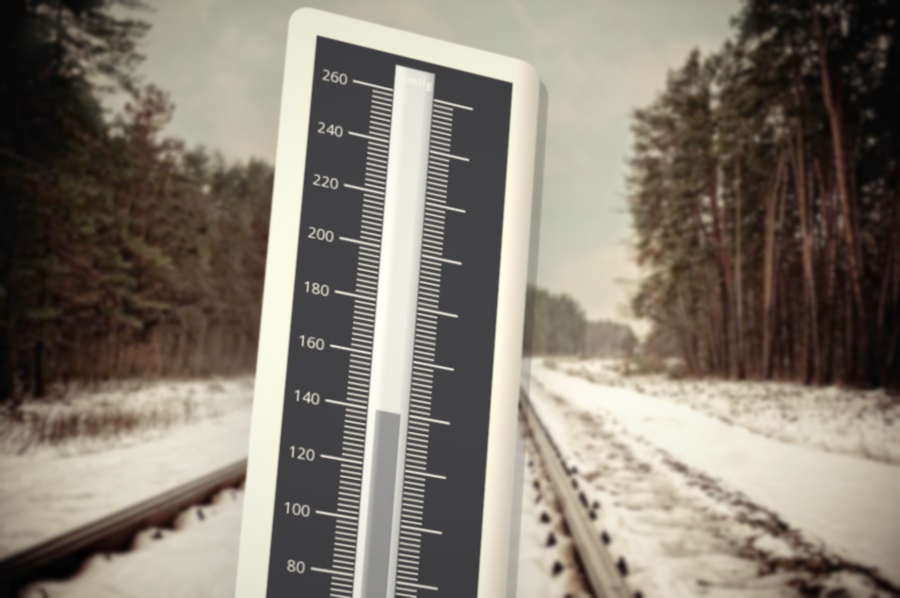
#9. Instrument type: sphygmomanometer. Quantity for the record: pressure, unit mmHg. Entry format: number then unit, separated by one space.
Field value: 140 mmHg
